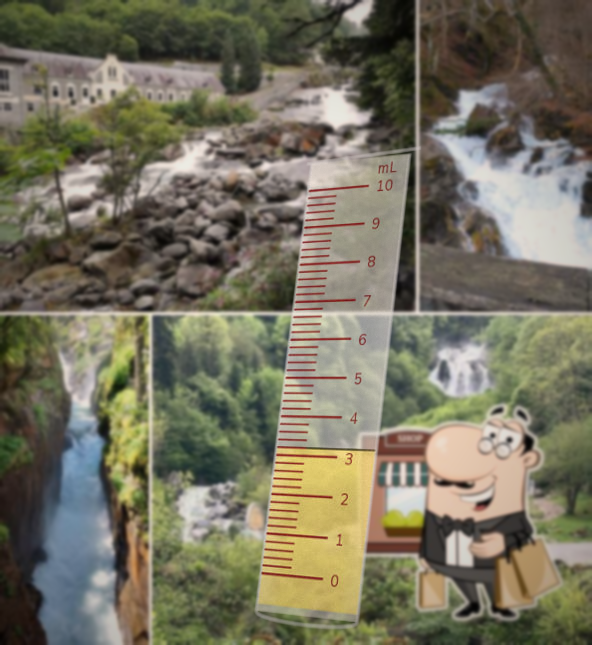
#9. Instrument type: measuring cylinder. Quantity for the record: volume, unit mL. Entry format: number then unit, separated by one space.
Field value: 3.2 mL
